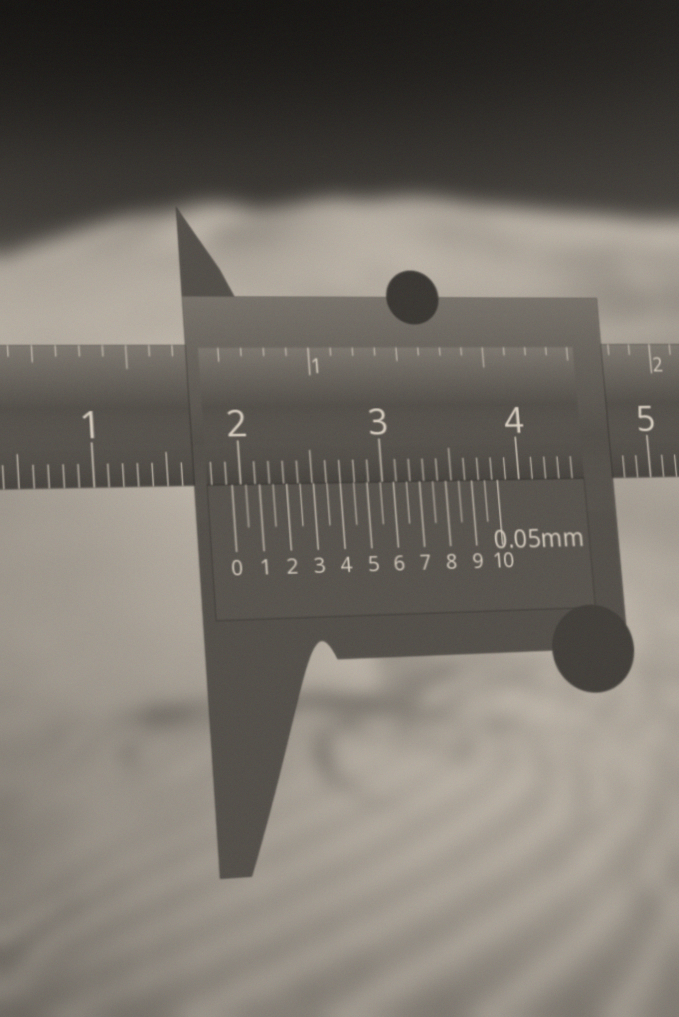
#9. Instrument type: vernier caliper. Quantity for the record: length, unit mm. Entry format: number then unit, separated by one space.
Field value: 19.4 mm
